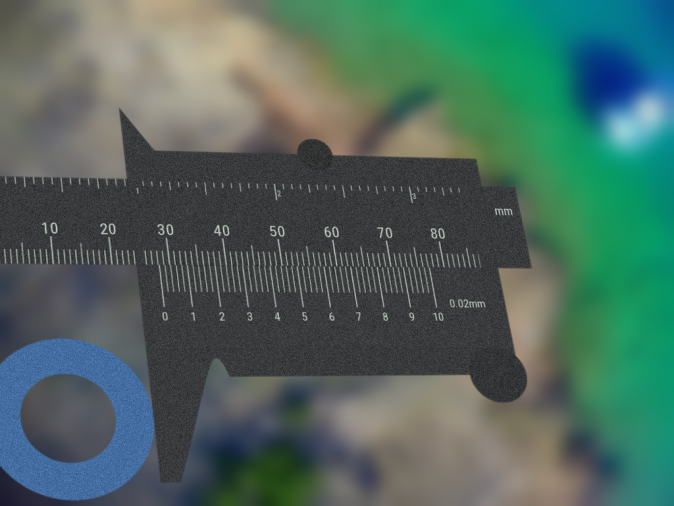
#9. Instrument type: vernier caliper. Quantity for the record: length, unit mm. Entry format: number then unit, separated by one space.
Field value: 28.2 mm
